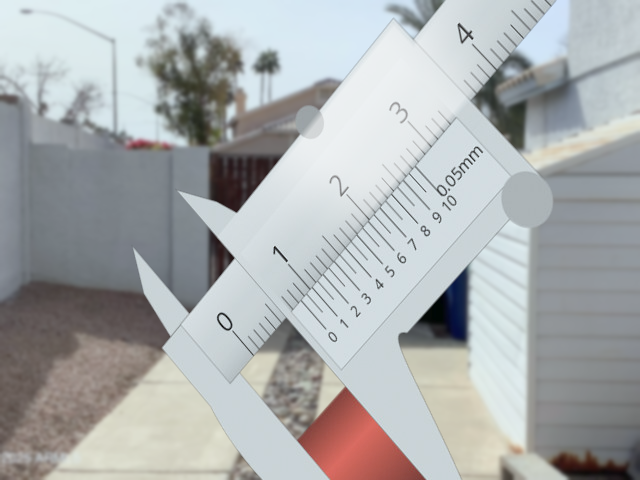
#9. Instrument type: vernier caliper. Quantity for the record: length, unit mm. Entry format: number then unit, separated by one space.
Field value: 8.4 mm
